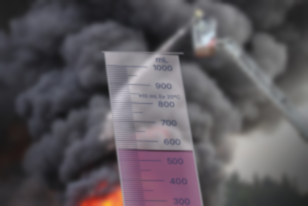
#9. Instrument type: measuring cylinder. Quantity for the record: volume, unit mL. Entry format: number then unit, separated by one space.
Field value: 550 mL
